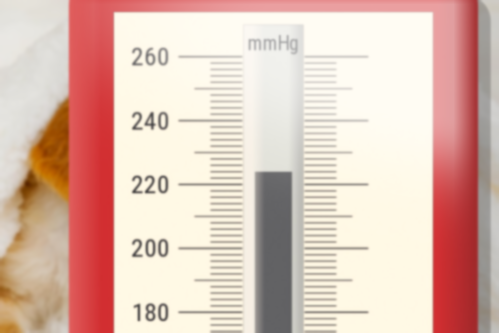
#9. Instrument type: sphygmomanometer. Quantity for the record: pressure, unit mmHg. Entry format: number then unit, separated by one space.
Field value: 224 mmHg
